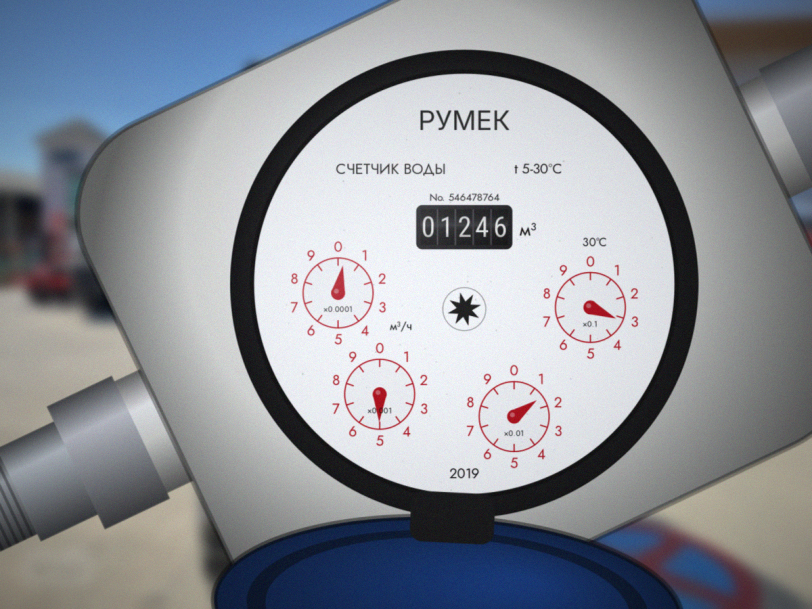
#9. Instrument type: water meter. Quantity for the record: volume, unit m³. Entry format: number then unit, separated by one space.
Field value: 1246.3150 m³
